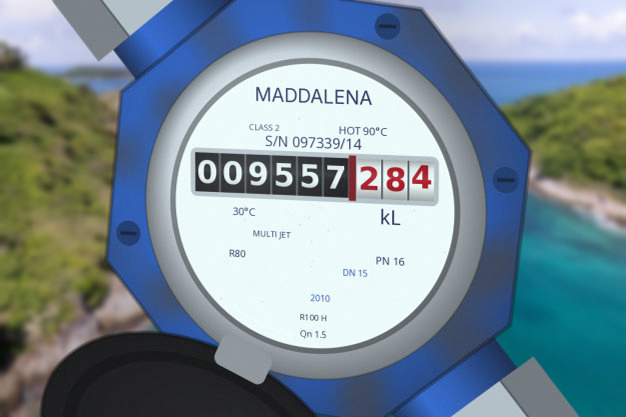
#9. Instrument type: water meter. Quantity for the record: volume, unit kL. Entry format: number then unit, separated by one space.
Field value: 9557.284 kL
